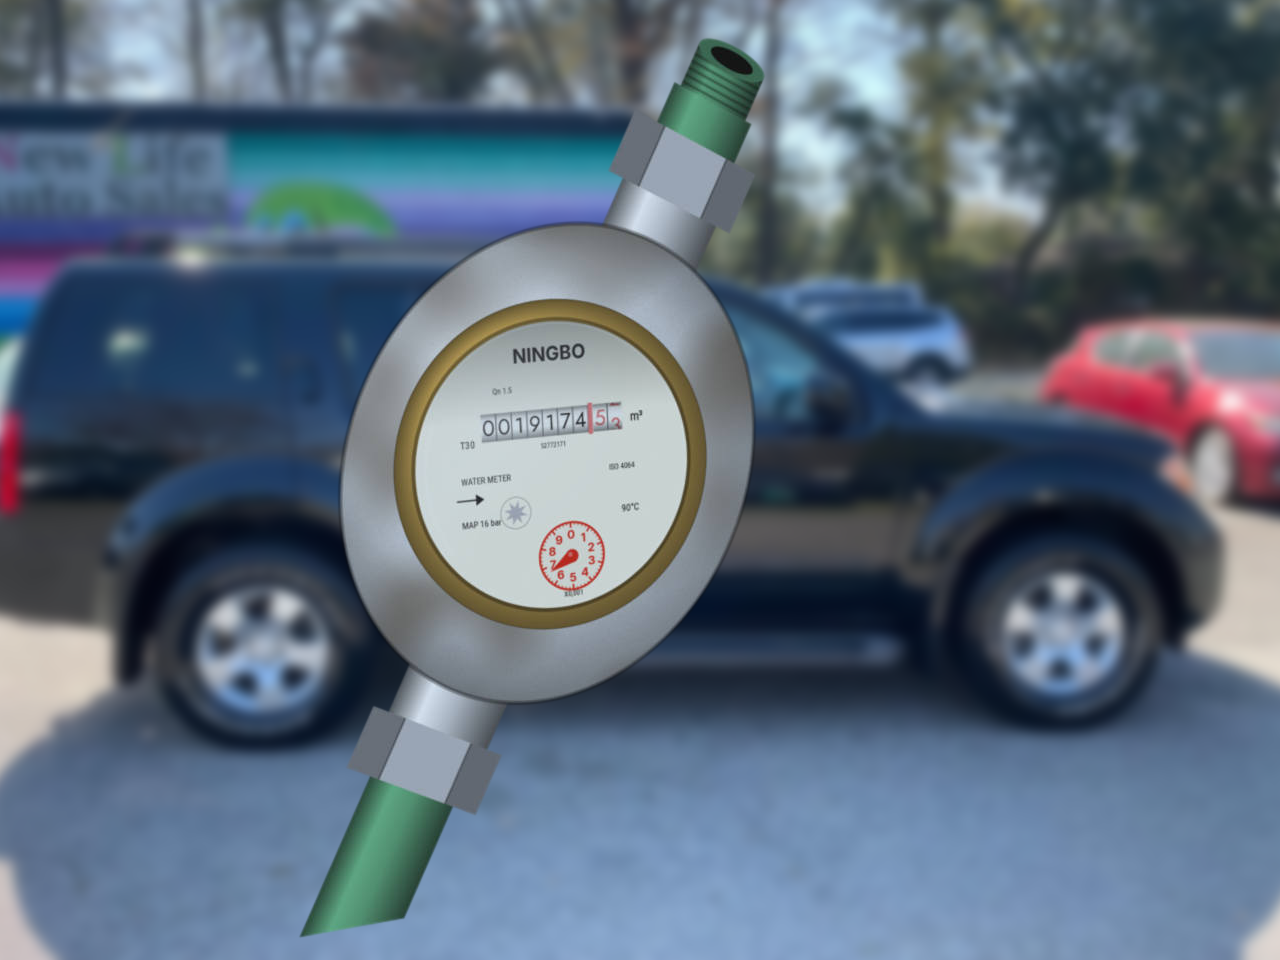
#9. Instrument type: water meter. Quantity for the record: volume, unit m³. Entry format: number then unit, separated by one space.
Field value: 19174.526 m³
